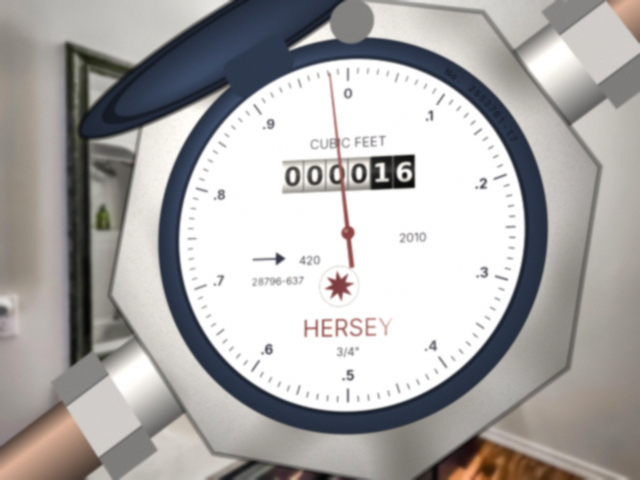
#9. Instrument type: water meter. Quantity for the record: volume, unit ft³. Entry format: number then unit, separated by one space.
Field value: 15.98 ft³
